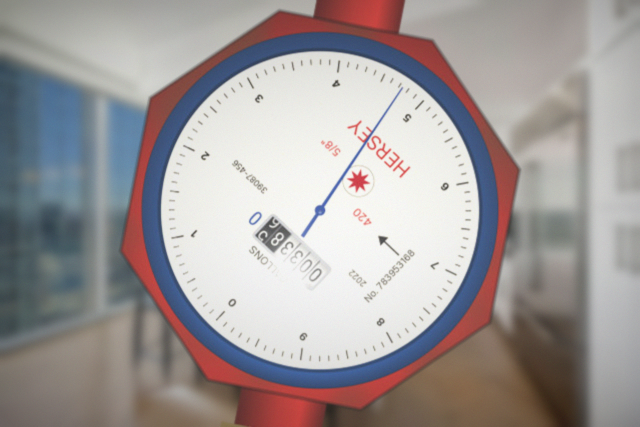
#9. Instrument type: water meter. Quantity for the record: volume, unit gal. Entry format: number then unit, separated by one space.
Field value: 33854.7 gal
